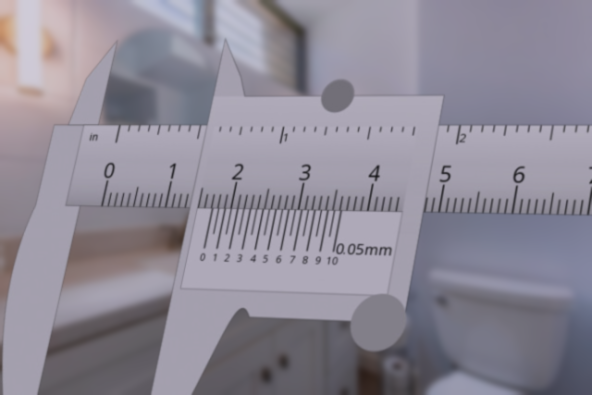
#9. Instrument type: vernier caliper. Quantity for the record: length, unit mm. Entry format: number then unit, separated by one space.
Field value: 17.2 mm
